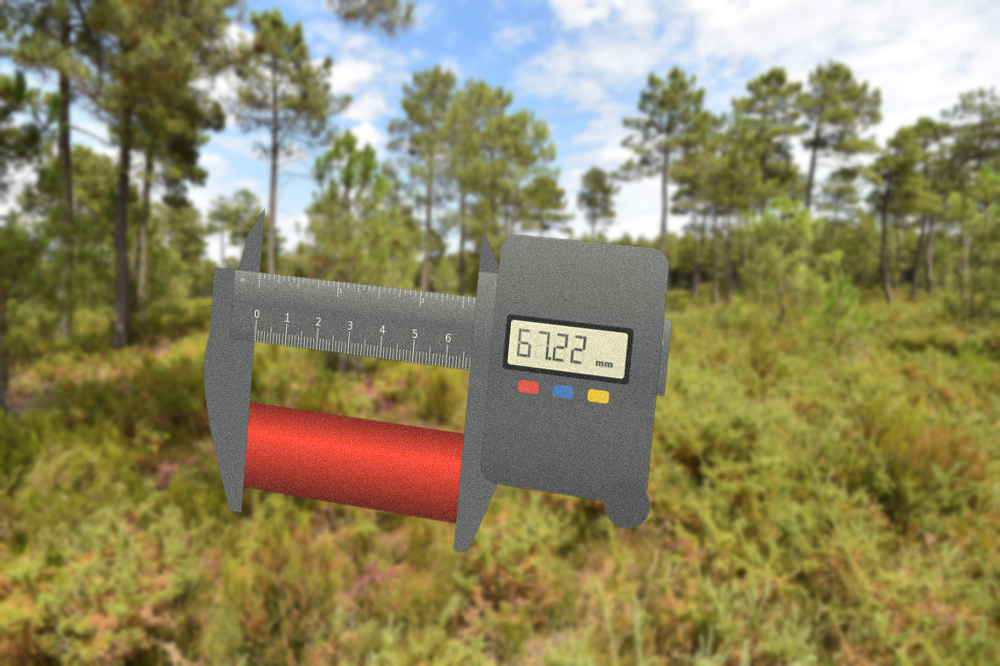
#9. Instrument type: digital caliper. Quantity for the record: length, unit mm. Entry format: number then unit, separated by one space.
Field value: 67.22 mm
